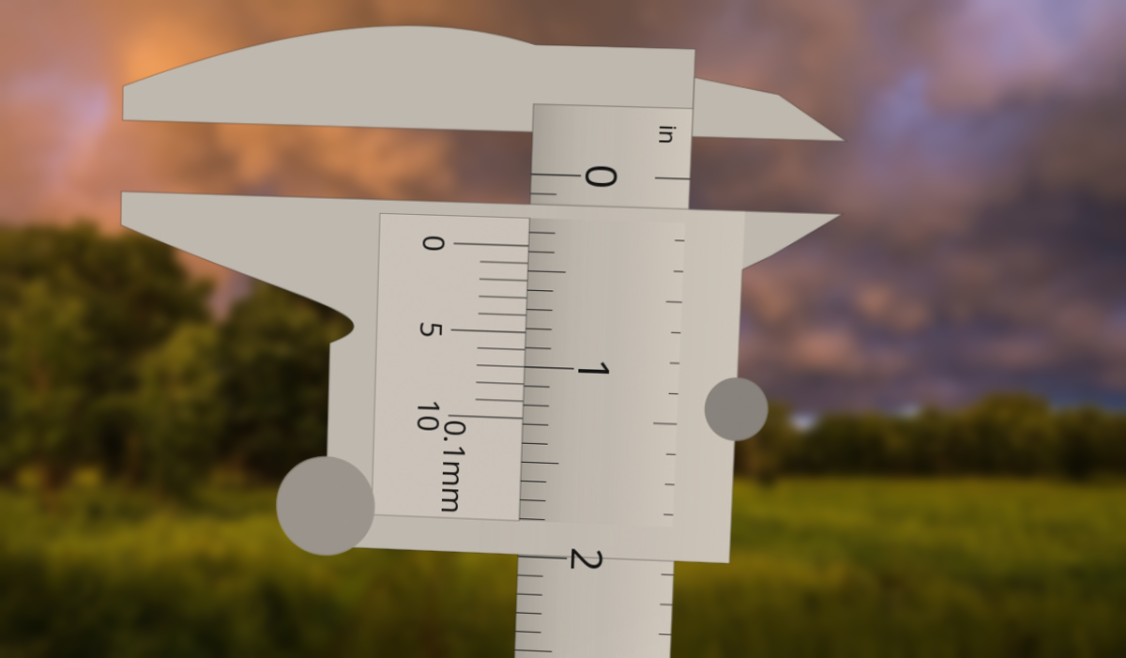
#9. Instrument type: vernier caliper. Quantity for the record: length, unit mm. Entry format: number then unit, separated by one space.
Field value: 3.7 mm
